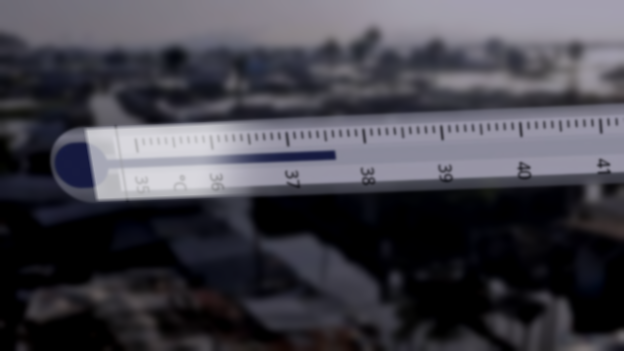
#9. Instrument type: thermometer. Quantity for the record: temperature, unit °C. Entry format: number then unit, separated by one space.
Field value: 37.6 °C
